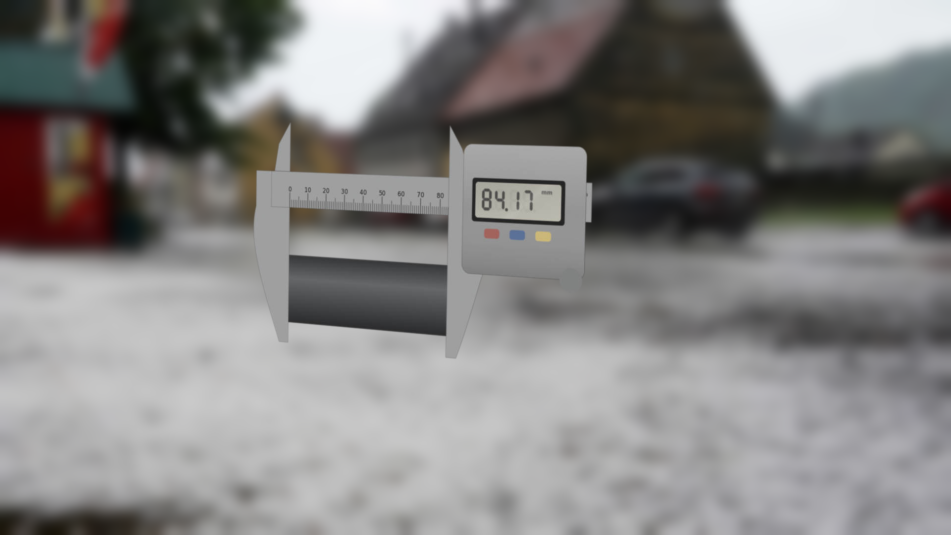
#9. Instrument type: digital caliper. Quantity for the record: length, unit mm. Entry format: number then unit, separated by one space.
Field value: 84.17 mm
